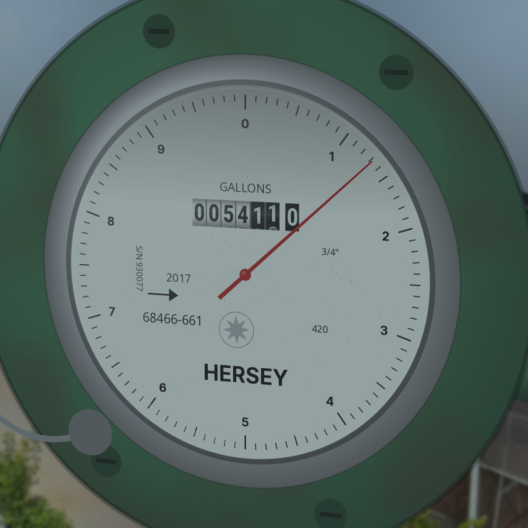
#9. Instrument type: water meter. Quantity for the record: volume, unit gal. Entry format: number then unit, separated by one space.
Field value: 54111.3 gal
